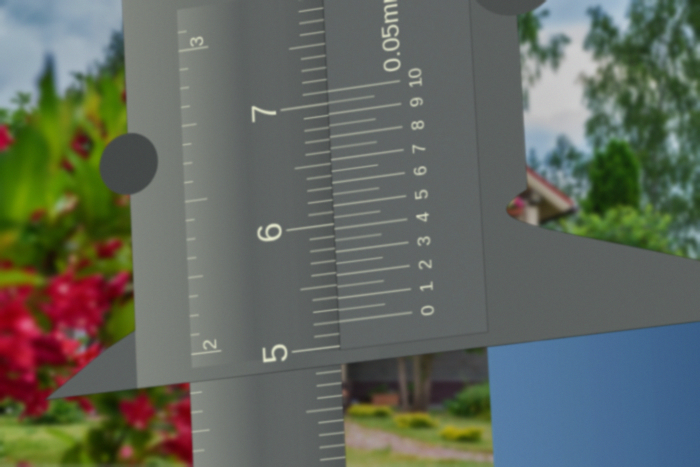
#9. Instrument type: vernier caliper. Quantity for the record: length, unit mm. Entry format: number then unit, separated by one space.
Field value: 52.0 mm
